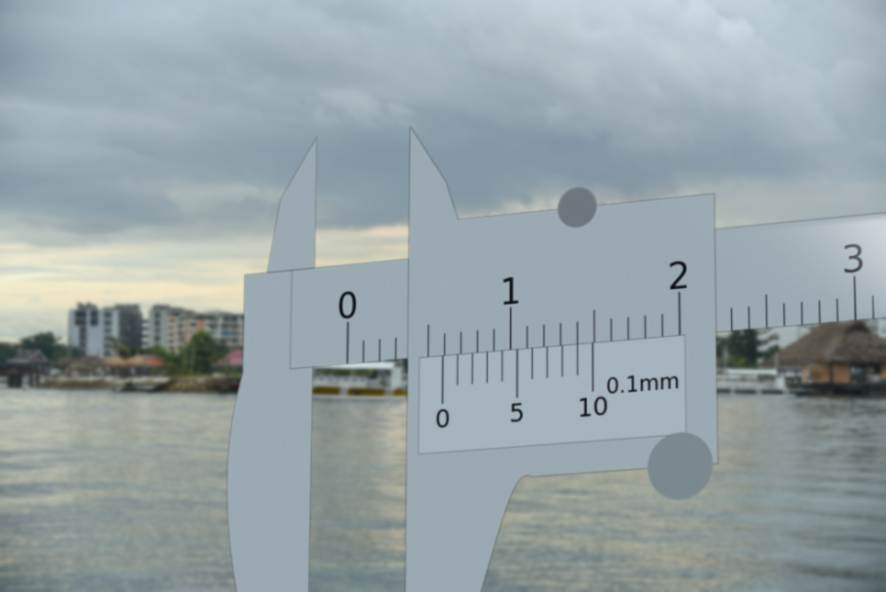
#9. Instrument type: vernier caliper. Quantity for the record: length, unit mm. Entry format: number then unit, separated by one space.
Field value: 5.9 mm
